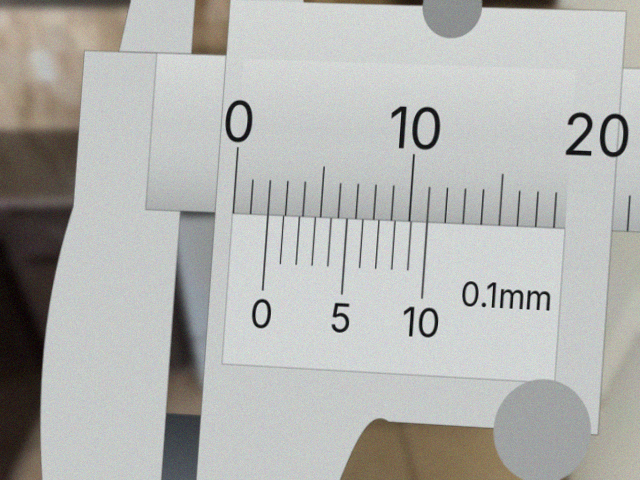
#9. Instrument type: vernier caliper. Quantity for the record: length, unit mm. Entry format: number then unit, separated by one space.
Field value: 2.0 mm
